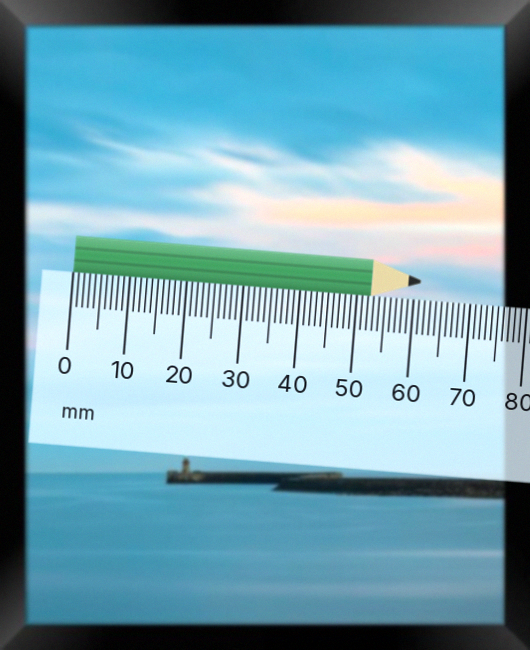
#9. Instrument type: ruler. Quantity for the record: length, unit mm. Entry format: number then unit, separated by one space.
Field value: 61 mm
